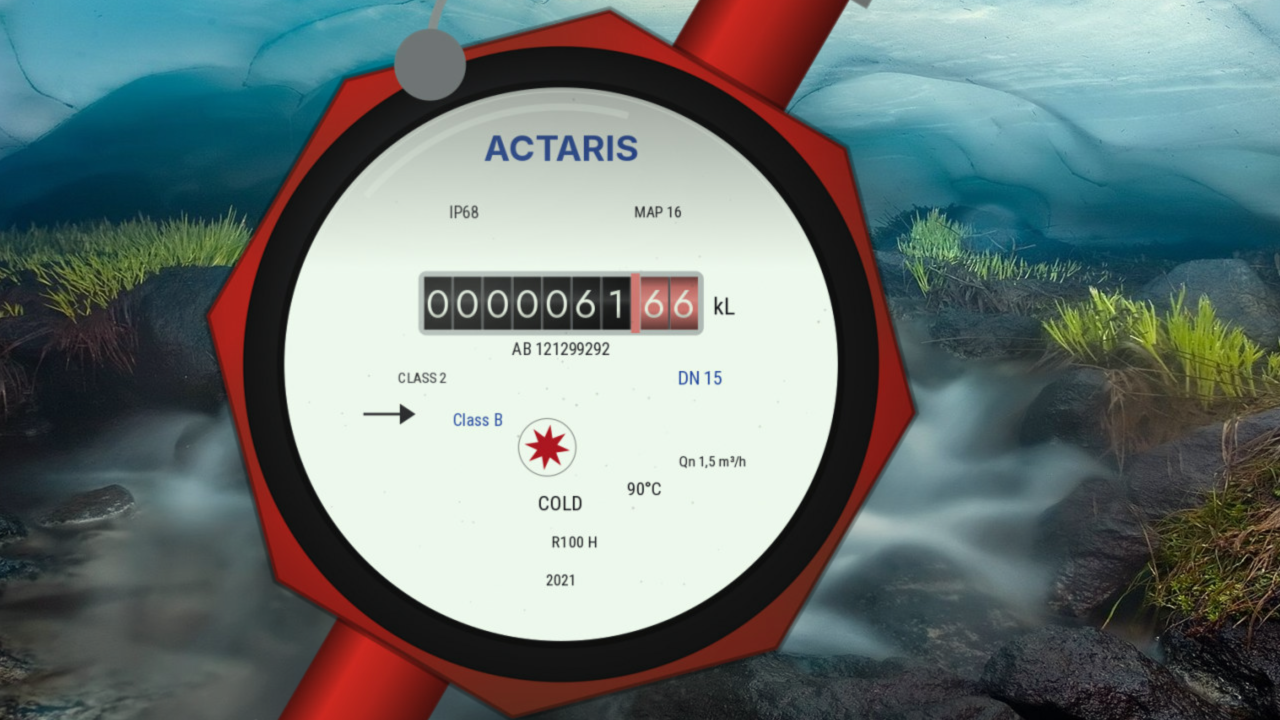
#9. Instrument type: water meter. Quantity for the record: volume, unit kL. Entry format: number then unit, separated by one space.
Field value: 61.66 kL
